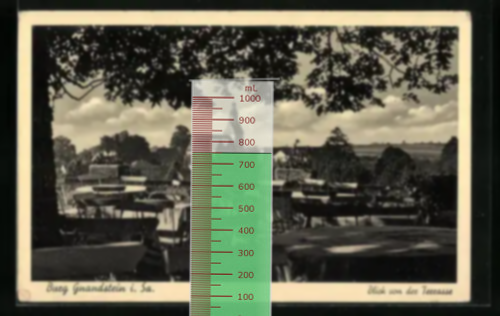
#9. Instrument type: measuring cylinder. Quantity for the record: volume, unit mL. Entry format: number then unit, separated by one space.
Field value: 750 mL
